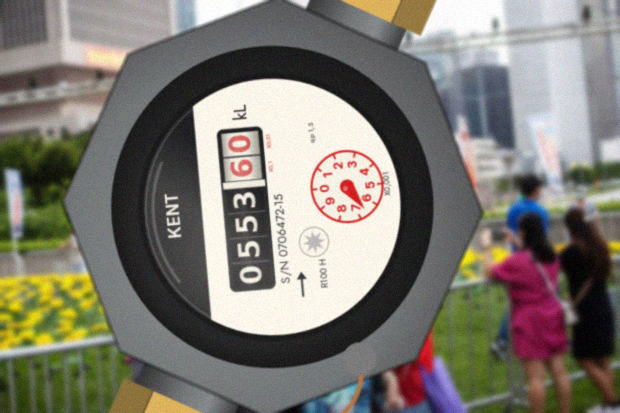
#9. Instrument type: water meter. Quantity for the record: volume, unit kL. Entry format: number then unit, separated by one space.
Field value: 553.606 kL
